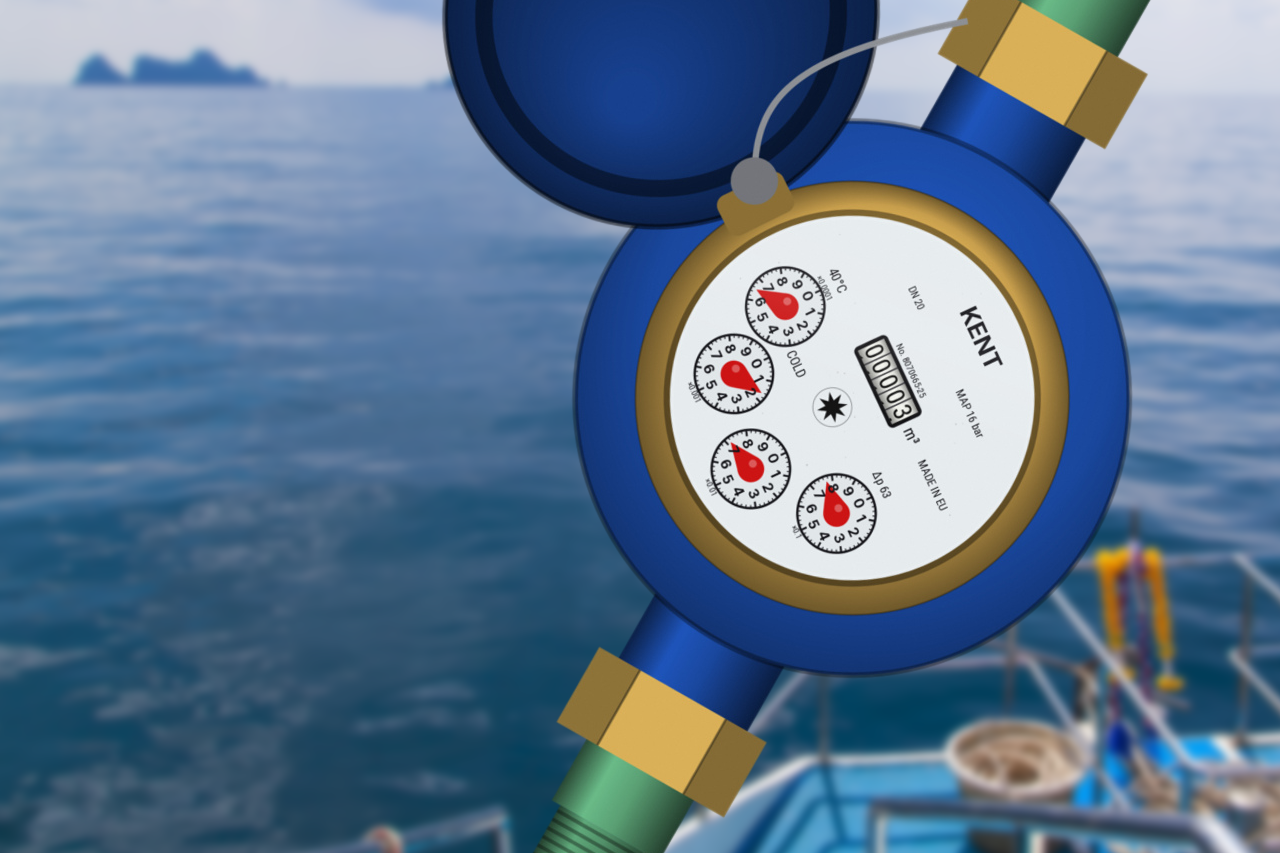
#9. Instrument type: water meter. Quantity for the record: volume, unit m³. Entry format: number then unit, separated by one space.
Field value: 3.7716 m³
